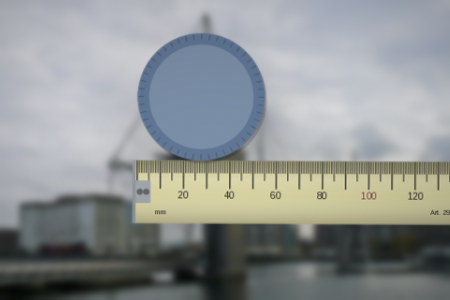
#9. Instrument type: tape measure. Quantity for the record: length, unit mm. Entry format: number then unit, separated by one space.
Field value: 55 mm
